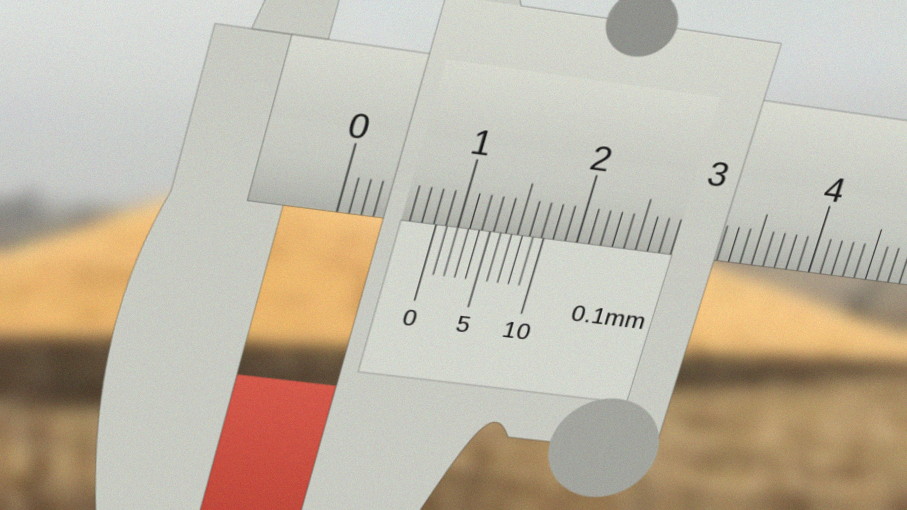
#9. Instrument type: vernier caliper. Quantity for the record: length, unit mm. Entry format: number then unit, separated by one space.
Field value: 8.2 mm
